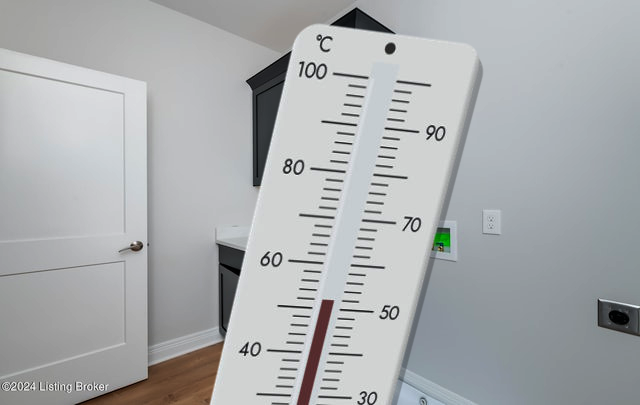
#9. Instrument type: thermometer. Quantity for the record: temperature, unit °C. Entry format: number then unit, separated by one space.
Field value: 52 °C
